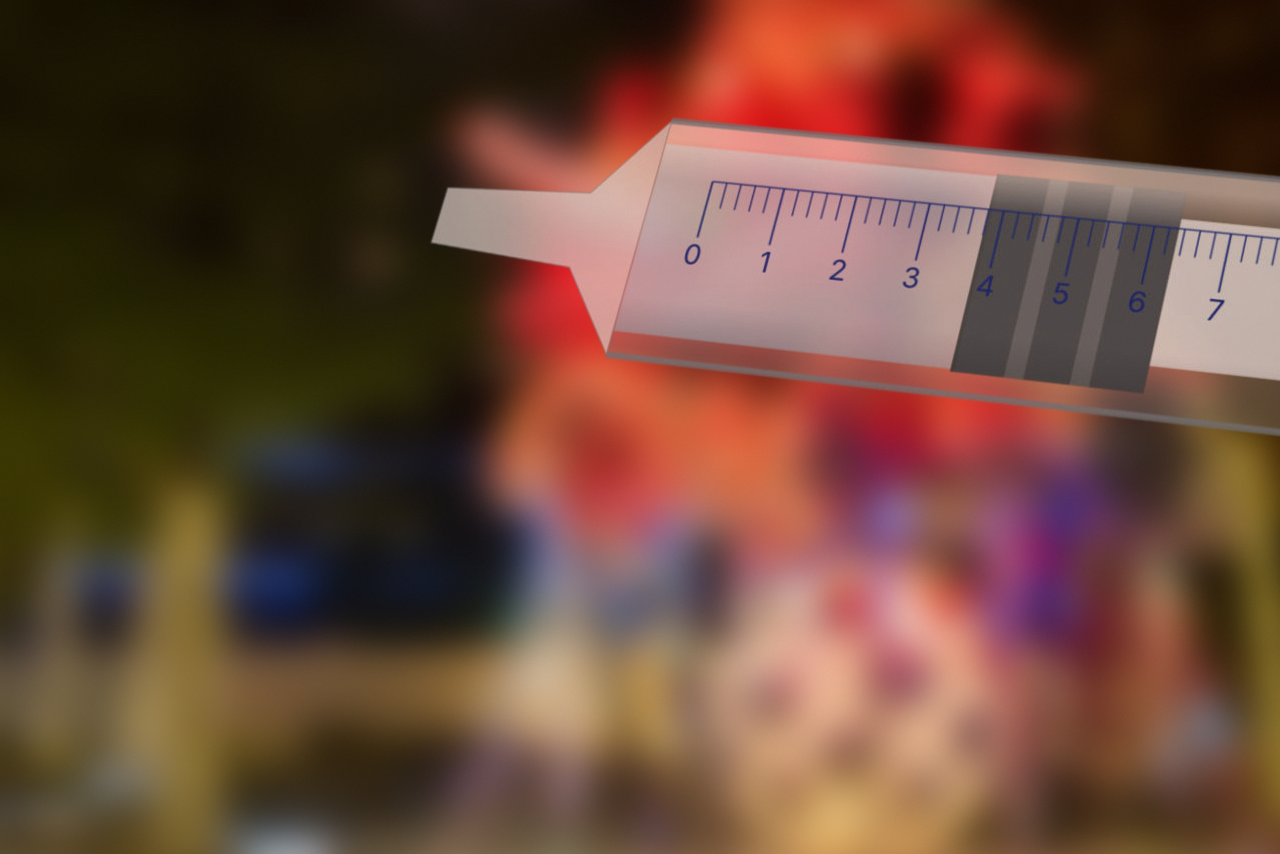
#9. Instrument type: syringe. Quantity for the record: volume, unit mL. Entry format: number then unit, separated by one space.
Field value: 3.8 mL
